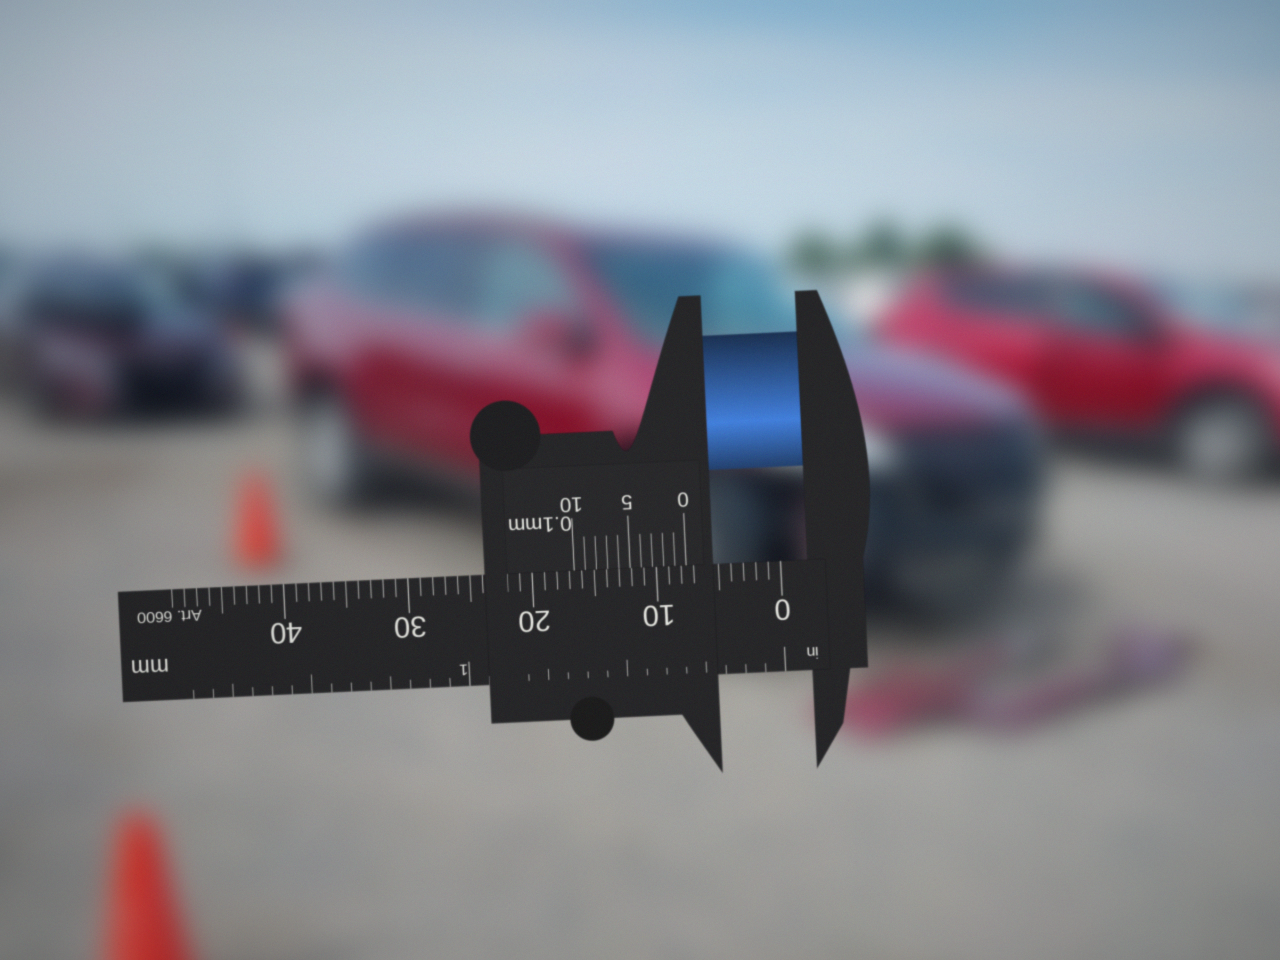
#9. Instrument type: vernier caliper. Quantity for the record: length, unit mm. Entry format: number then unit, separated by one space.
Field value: 7.6 mm
